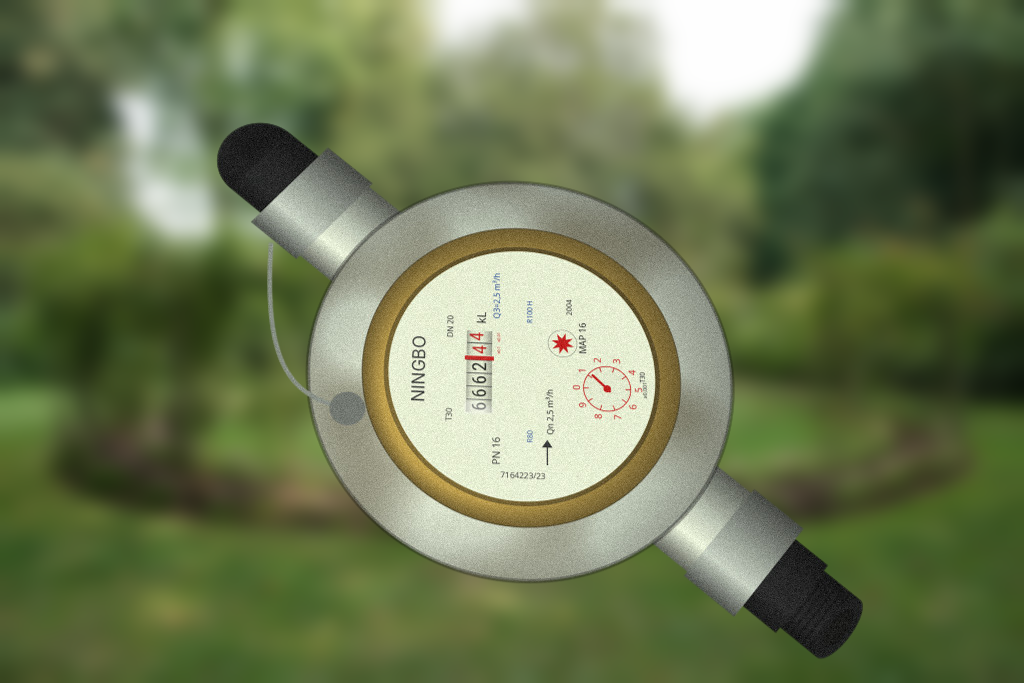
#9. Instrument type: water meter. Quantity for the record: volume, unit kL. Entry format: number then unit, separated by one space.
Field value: 6662.441 kL
